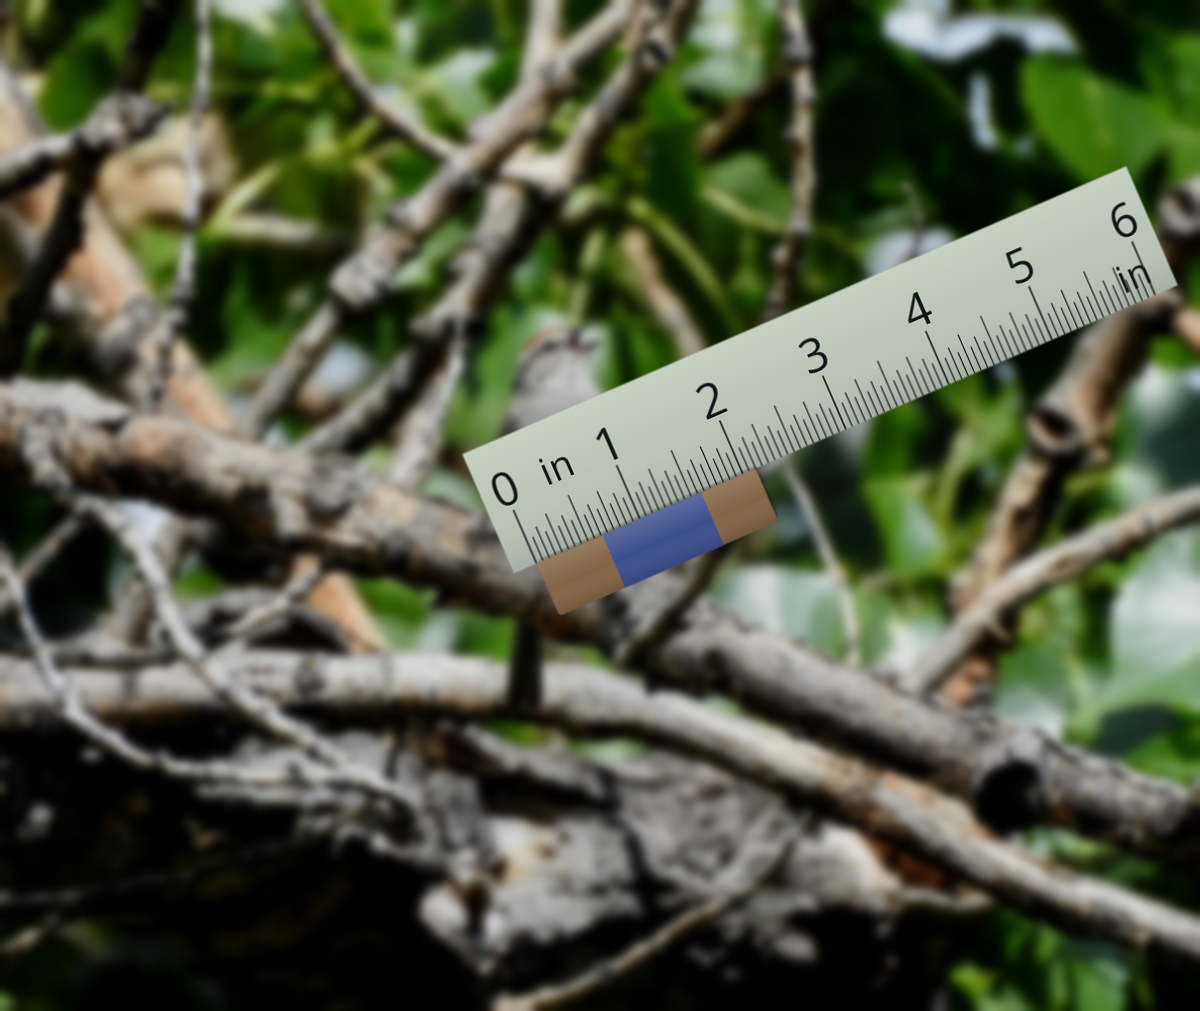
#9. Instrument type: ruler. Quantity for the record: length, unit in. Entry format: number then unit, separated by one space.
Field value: 2.125 in
